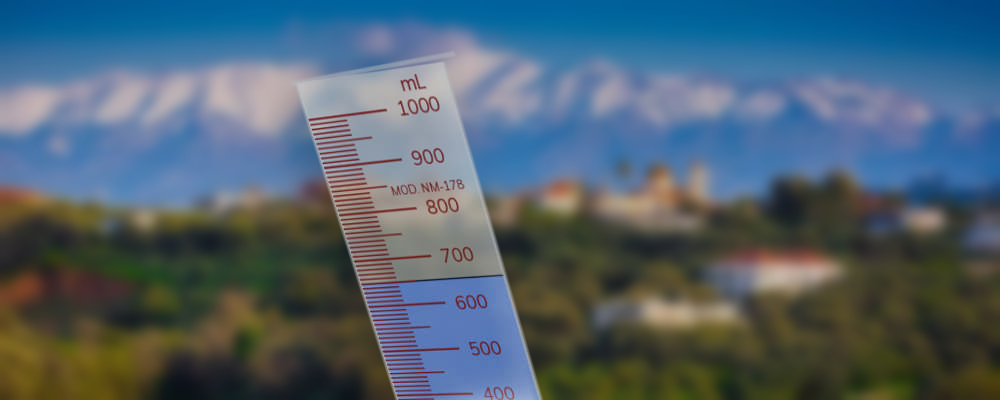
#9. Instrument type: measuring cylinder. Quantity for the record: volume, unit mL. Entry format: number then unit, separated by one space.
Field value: 650 mL
